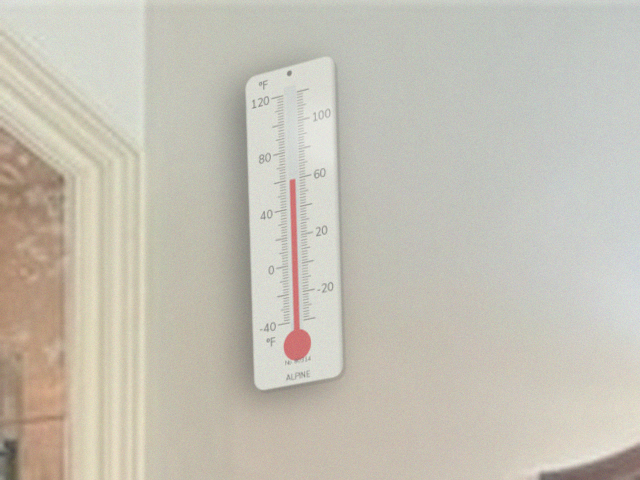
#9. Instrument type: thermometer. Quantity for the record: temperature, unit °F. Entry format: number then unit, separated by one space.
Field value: 60 °F
